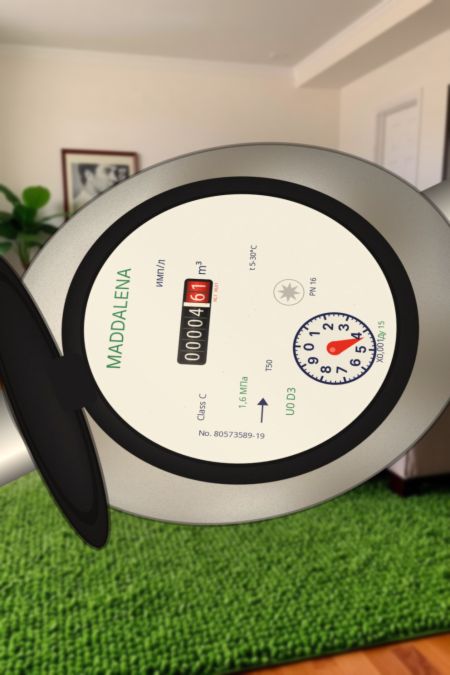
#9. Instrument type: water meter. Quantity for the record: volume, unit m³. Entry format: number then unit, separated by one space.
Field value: 4.614 m³
